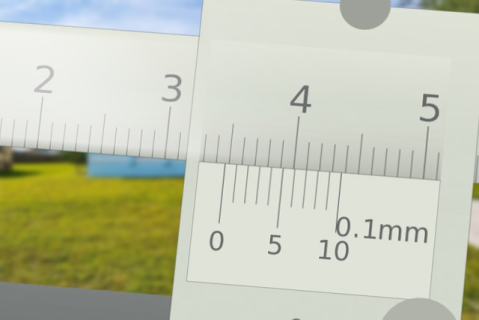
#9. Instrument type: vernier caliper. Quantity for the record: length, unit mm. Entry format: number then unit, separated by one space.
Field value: 34.7 mm
